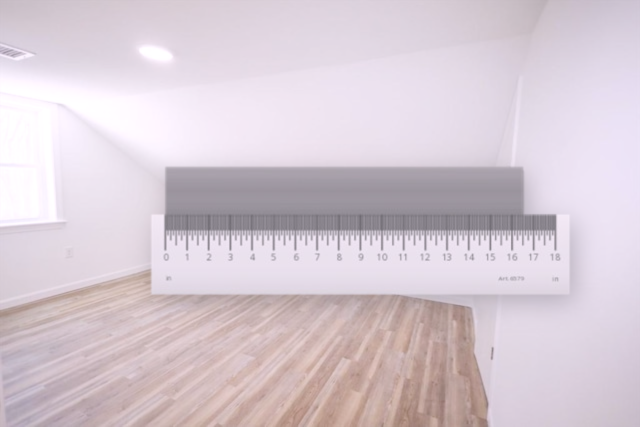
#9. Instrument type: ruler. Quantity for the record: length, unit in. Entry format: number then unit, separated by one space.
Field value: 16.5 in
